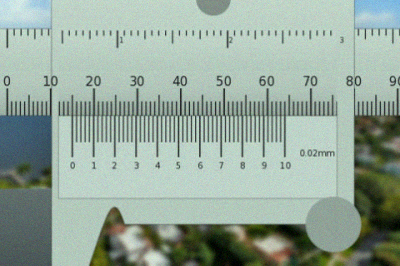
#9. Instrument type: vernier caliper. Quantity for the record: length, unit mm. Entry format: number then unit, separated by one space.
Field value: 15.0 mm
